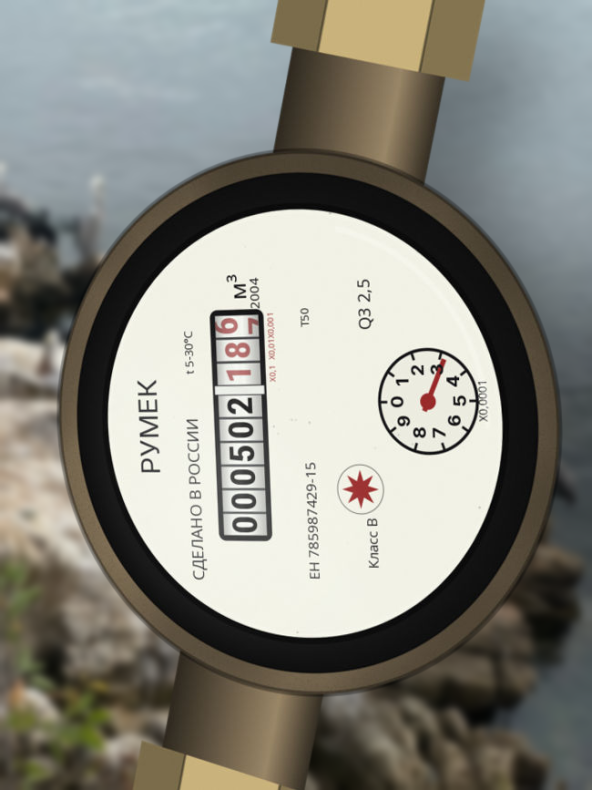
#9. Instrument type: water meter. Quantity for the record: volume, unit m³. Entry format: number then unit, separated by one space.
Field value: 502.1863 m³
